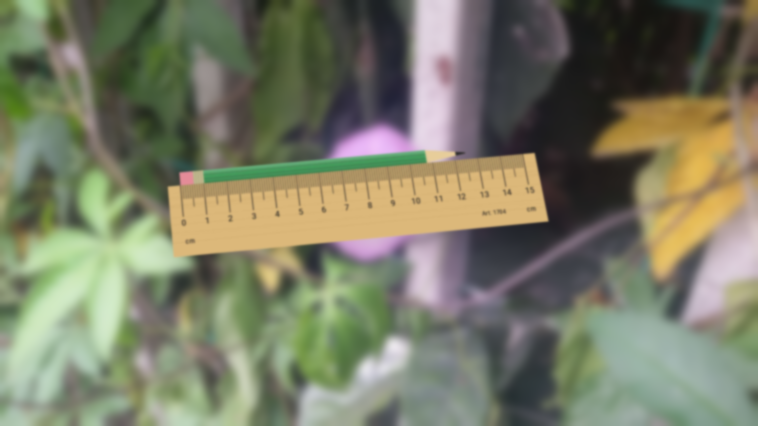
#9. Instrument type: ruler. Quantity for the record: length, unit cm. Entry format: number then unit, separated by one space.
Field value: 12.5 cm
